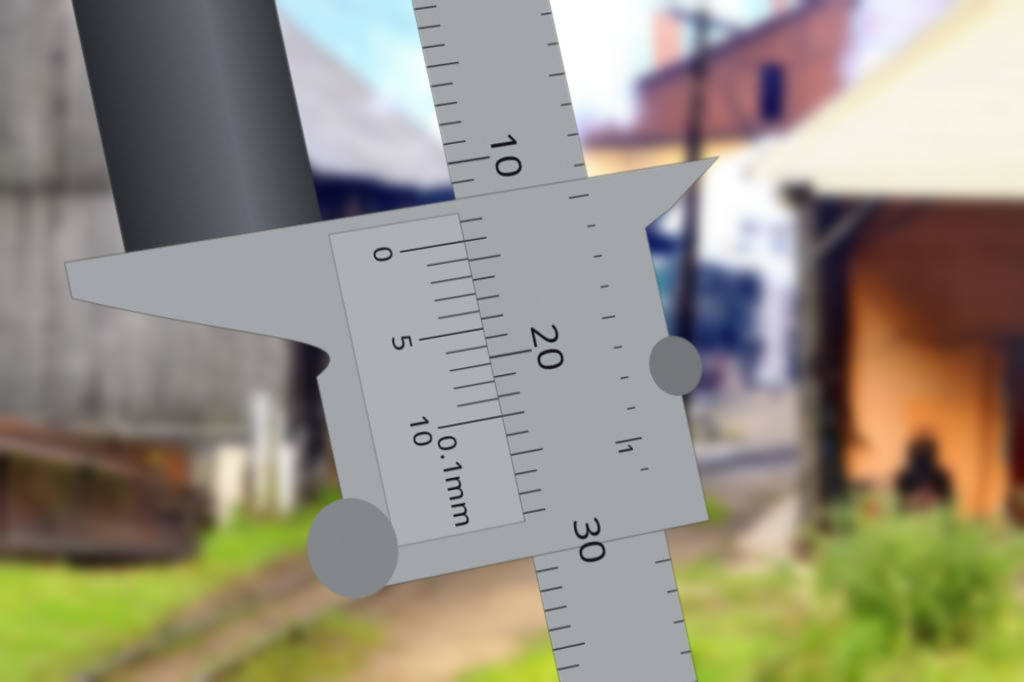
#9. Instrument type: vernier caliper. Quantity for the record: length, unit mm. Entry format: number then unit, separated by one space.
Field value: 14.0 mm
